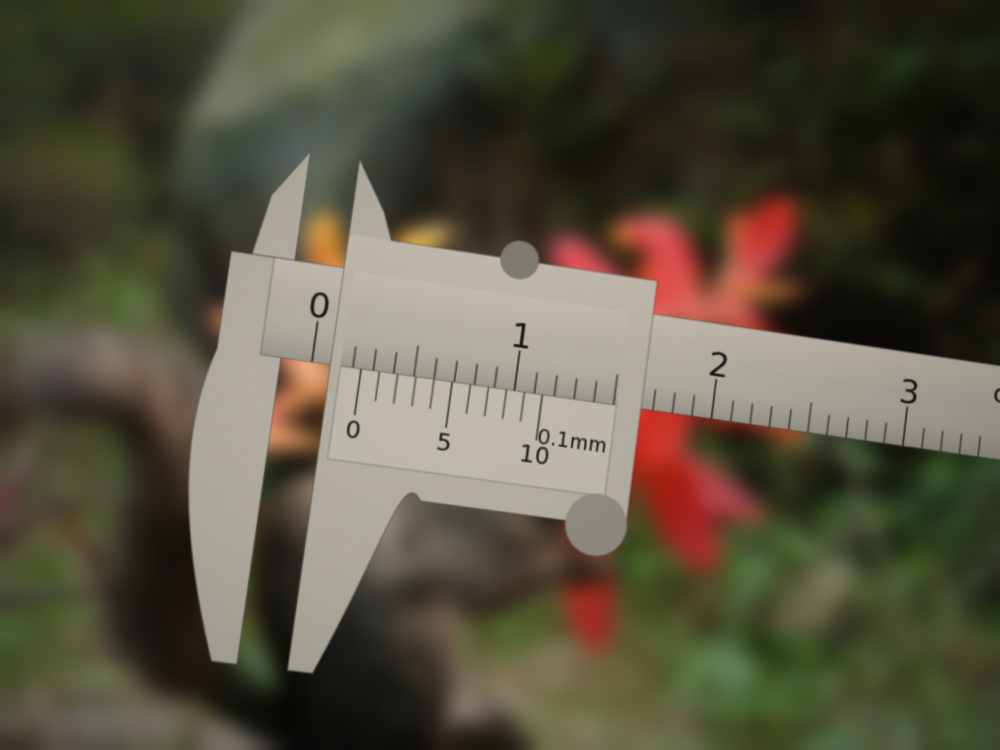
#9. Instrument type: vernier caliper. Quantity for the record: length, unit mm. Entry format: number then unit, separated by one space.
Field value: 2.4 mm
